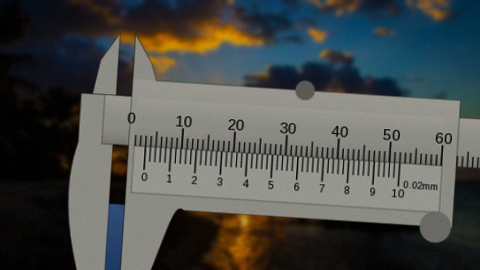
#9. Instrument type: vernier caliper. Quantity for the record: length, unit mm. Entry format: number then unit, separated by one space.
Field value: 3.0 mm
